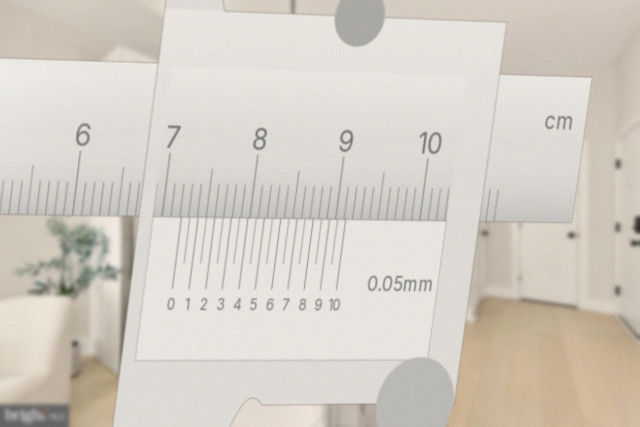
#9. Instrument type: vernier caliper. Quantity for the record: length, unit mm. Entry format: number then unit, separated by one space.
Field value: 72.2 mm
